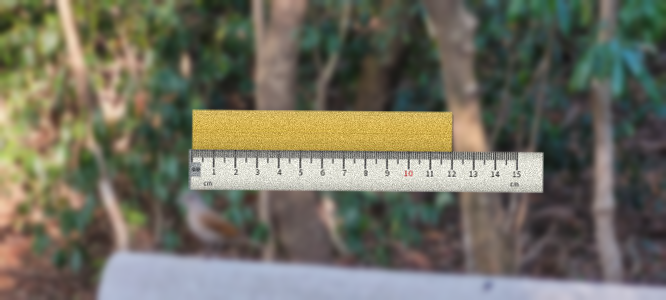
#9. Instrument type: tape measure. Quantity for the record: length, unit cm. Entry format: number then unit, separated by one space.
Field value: 12 cm
